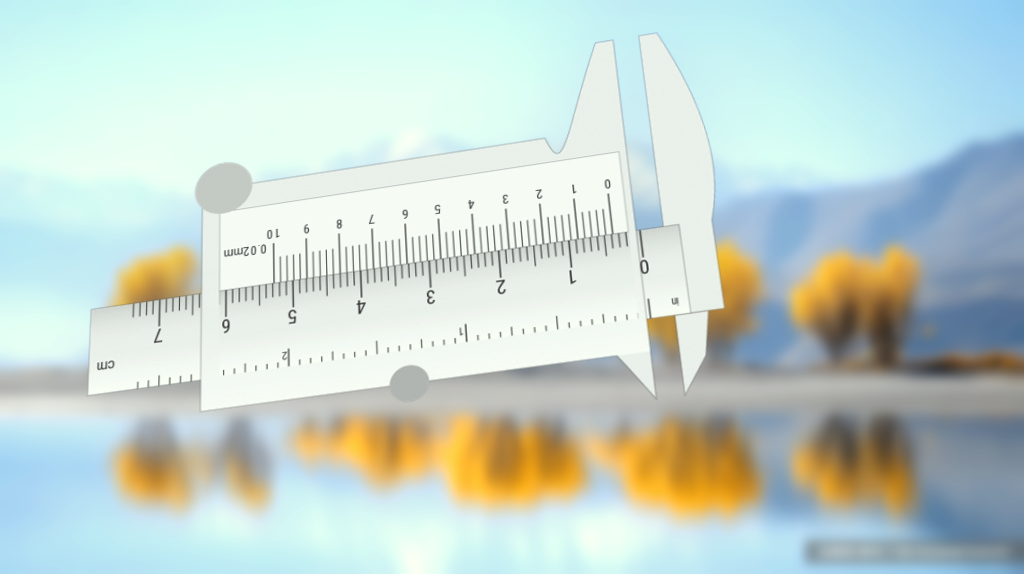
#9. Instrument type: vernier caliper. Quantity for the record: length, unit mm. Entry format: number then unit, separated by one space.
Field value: 3.8 mm
